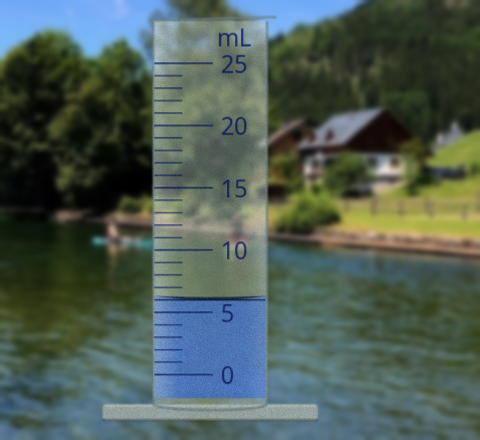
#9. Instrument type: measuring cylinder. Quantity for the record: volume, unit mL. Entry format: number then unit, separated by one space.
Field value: 6 mL
